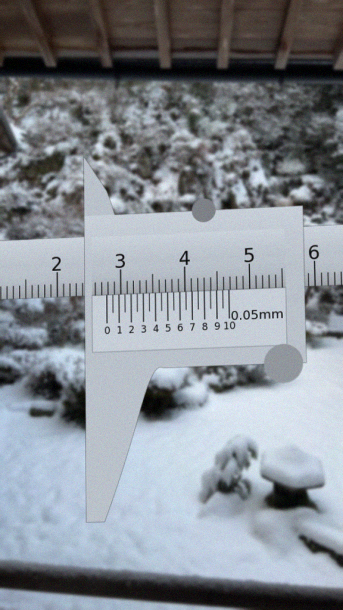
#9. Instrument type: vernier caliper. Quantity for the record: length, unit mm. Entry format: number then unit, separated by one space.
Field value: 27.8 mm
